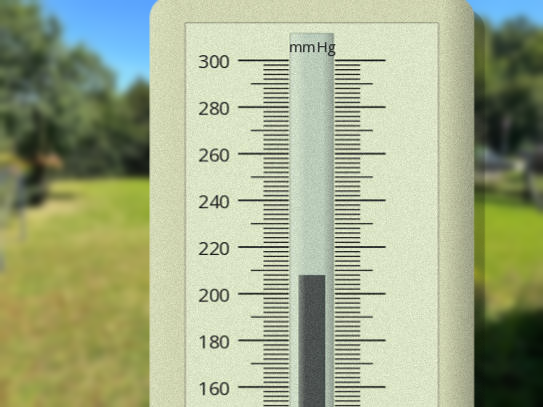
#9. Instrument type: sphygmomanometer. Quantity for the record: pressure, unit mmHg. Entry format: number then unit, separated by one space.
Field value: 208 mmHg
